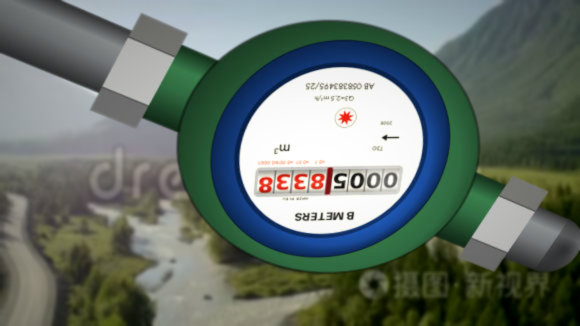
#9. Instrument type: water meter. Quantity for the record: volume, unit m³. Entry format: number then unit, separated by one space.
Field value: 5.8338 m³
